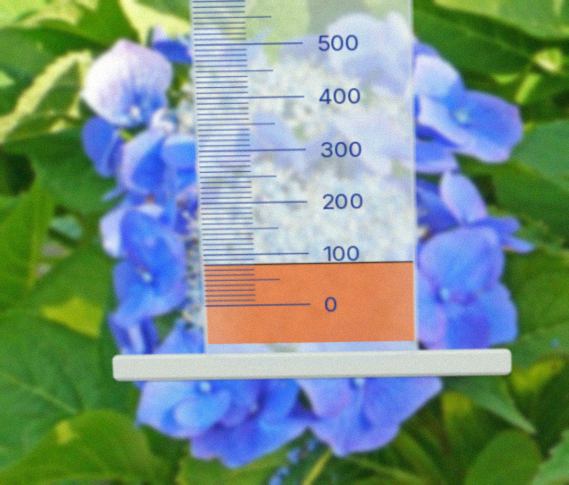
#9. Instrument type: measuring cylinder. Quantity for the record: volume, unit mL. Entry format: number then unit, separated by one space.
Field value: 80 mL
